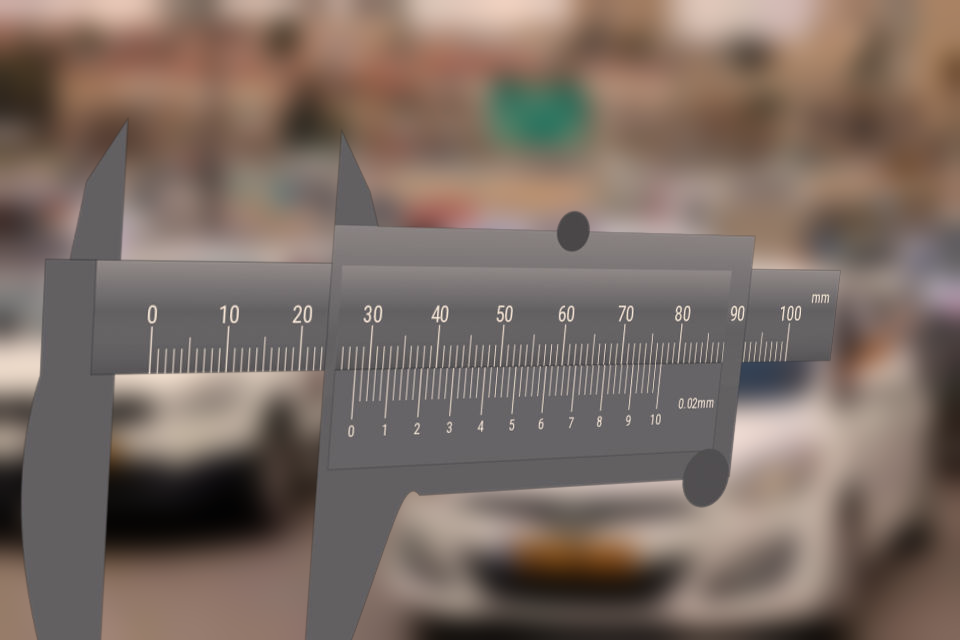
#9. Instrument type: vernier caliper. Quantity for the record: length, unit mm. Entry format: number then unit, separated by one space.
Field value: 28.0 mm
